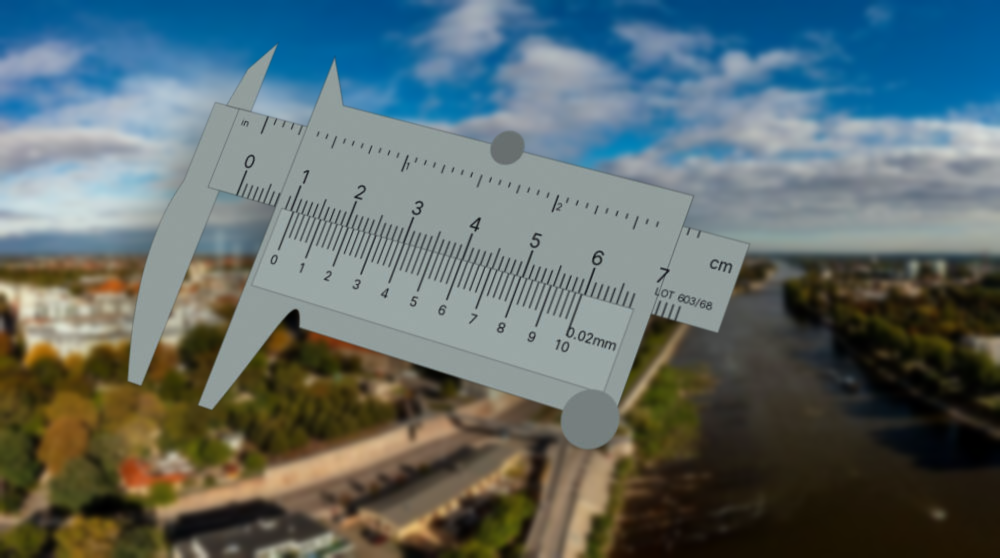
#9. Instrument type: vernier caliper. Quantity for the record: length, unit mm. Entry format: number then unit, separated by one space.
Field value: 10.5 mm
